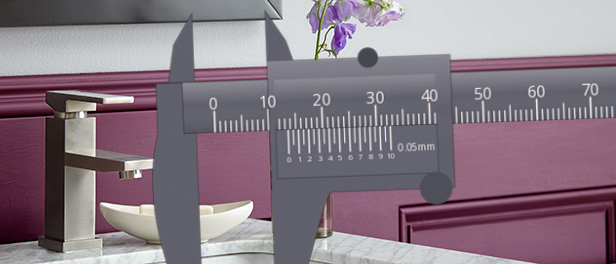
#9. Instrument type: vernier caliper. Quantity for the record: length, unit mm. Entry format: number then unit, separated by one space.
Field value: 13.6 mm
